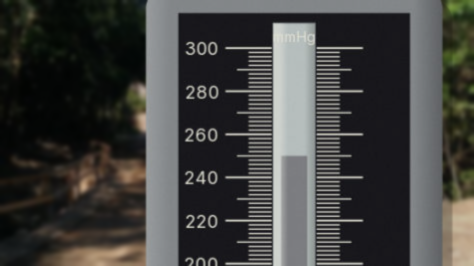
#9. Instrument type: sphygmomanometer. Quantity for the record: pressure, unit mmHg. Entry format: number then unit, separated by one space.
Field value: 250 mmHg
